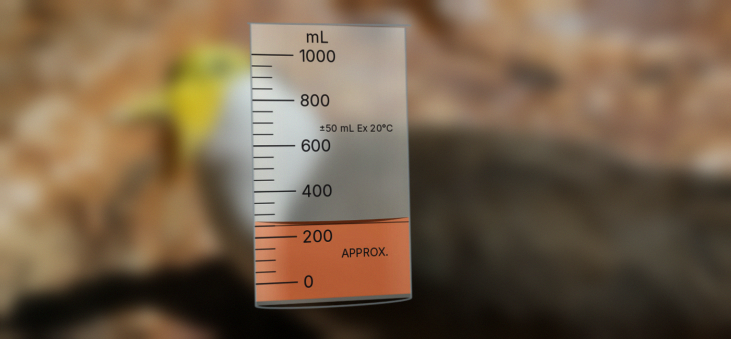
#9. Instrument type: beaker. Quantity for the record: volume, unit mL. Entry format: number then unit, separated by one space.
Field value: 250 mL
